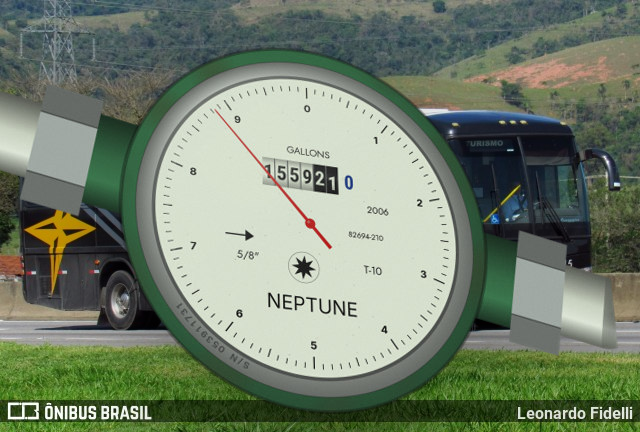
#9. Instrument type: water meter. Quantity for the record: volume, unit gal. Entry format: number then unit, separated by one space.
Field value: 1559208.8 gal
